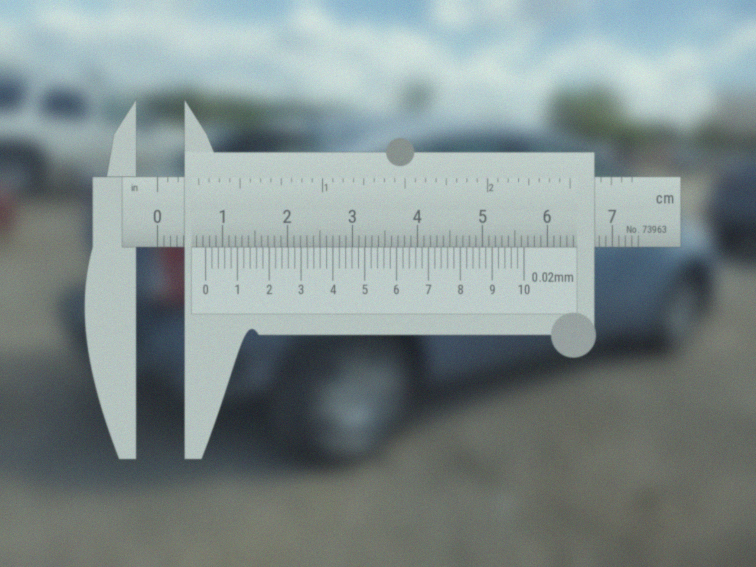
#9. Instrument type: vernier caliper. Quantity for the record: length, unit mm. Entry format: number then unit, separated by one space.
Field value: 7.4 mm
